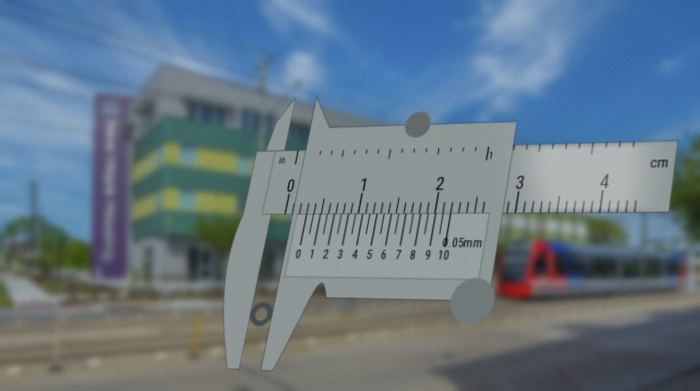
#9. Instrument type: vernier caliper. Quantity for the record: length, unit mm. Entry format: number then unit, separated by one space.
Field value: 3.0 mm
